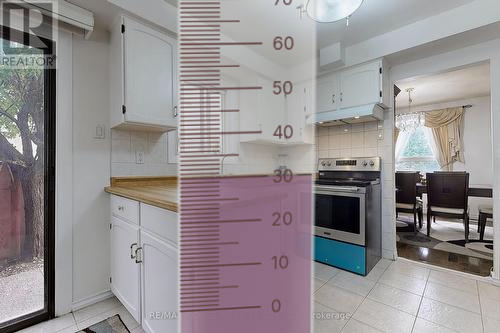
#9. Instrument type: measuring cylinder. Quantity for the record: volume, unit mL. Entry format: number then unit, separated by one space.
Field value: 30 mL
